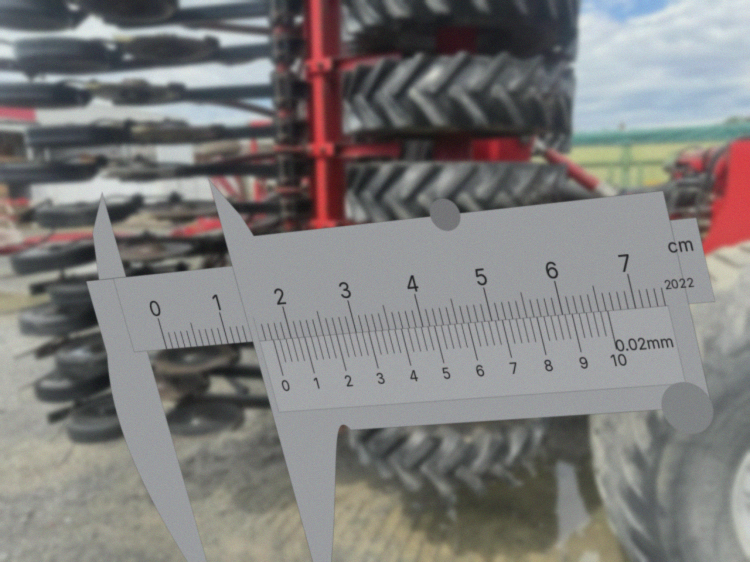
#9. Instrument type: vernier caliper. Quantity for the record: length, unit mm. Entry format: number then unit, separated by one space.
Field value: 17.2 mm
